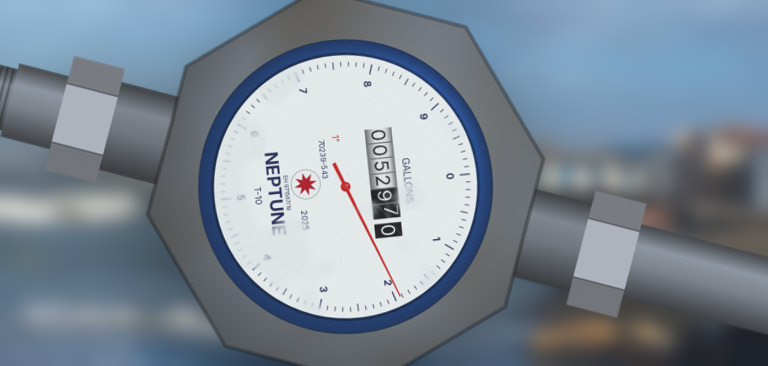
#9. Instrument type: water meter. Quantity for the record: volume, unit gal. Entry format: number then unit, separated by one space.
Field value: 52971.9 gal
